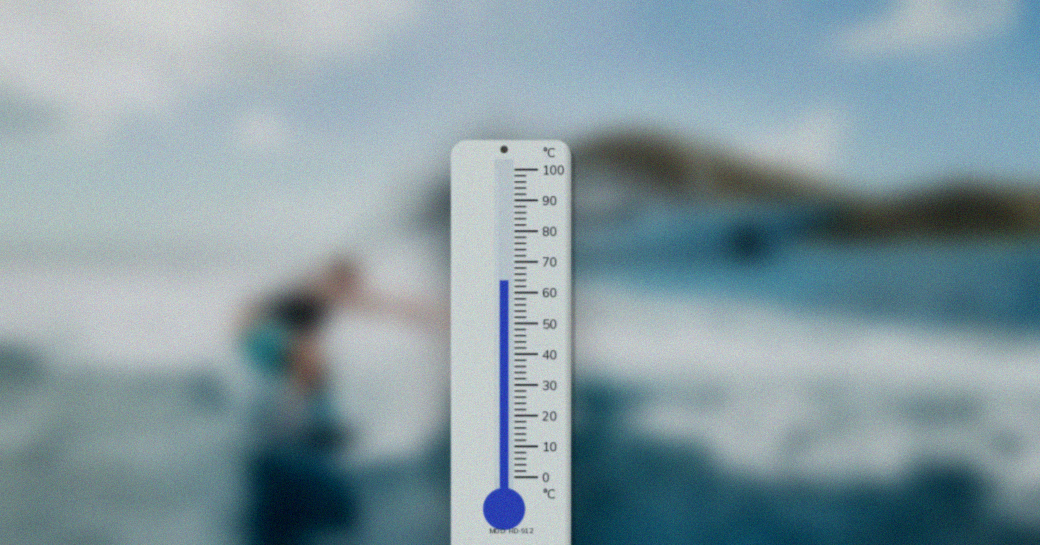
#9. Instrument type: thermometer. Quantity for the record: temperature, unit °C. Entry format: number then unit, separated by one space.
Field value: 64 °C
